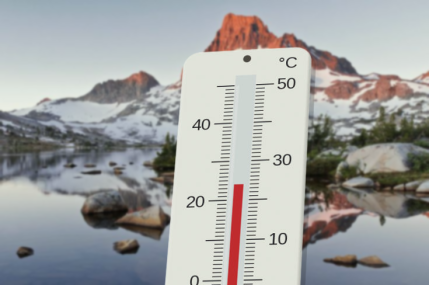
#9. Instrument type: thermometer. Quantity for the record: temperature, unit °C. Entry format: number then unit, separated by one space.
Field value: 24 °C
